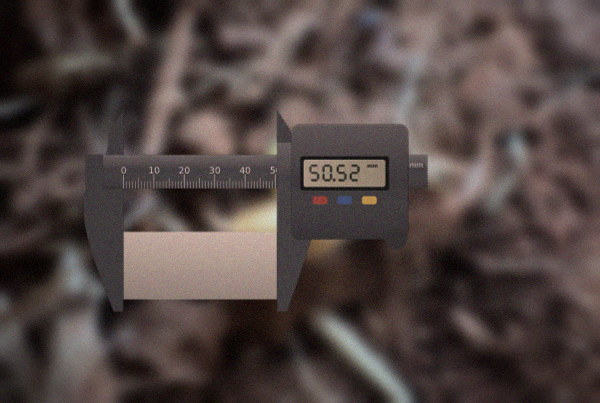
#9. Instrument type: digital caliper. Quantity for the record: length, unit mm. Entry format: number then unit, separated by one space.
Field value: 50.52 mm
